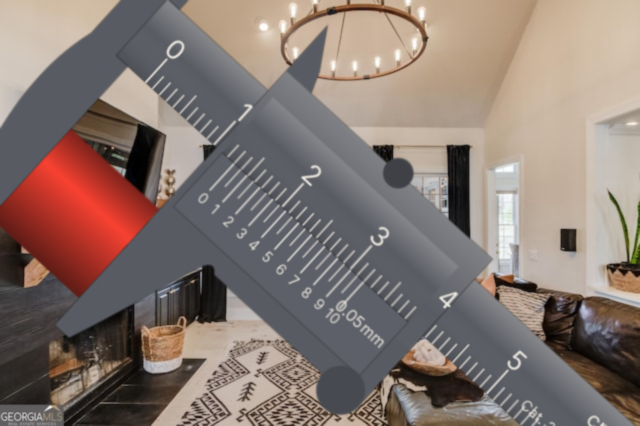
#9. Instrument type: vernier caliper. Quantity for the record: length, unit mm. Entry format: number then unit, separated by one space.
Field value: 13.0 mm
